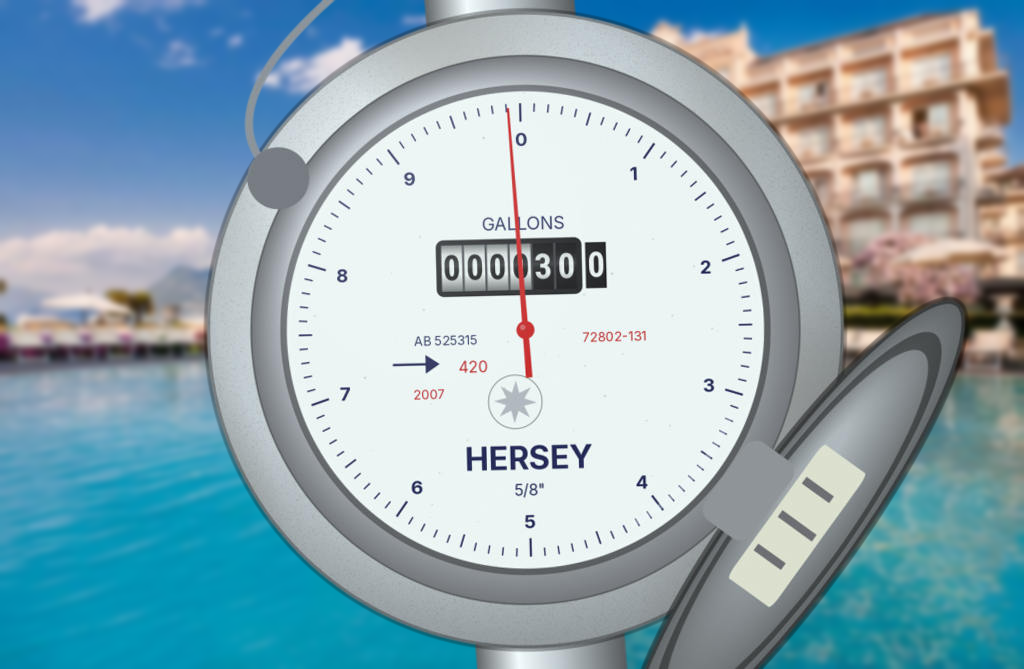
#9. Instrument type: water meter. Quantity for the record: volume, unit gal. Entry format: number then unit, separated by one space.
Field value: 299.9 gal
